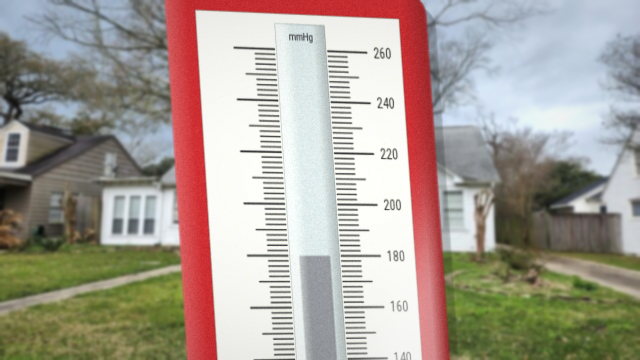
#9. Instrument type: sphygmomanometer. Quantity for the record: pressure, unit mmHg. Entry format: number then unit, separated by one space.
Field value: 180 mmHg
